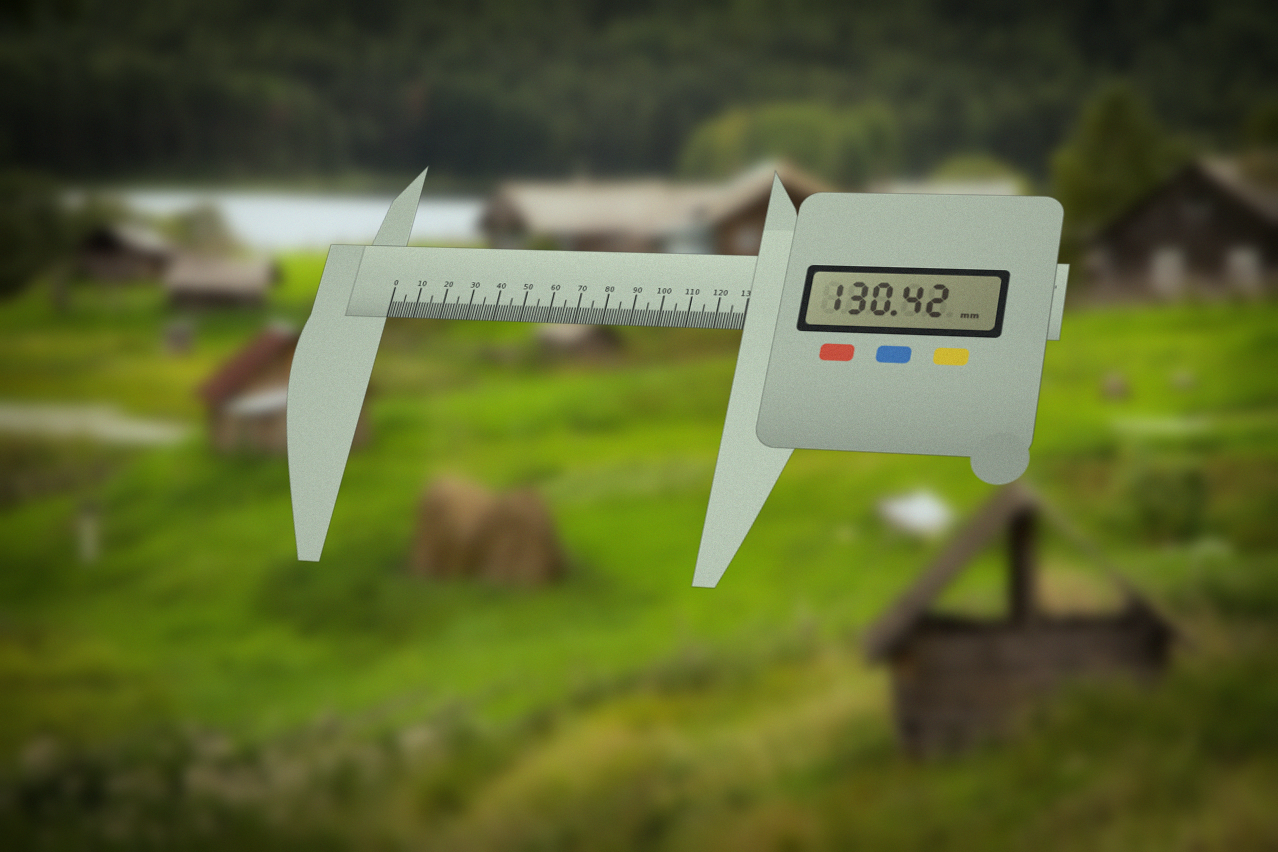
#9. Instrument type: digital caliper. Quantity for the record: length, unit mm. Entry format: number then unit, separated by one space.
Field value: 130.42 mm
